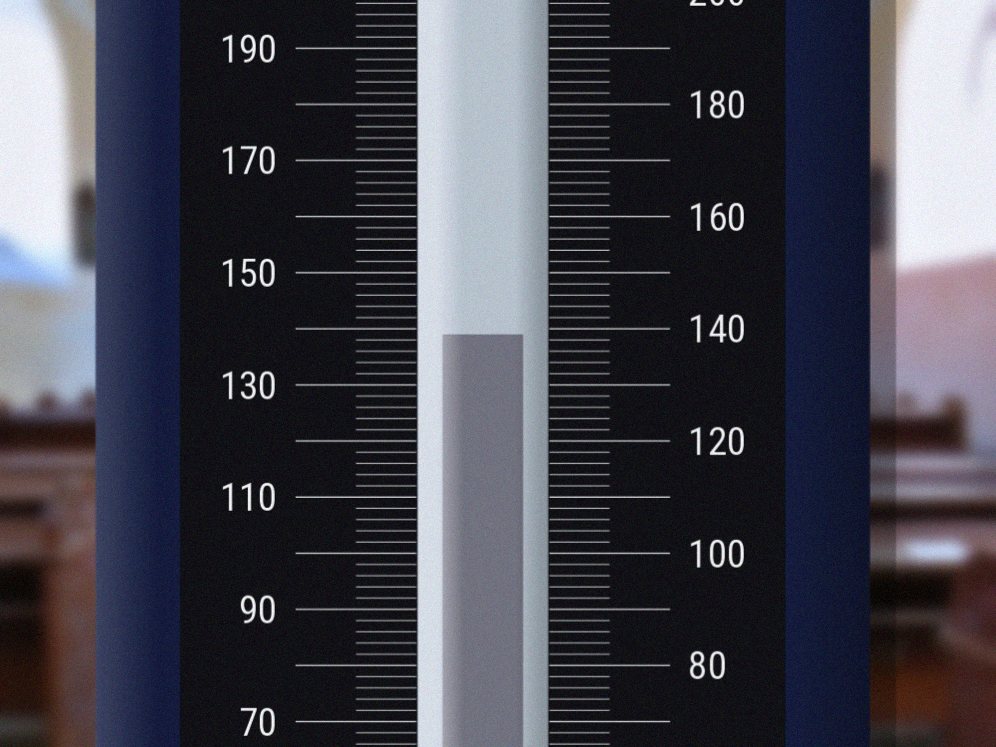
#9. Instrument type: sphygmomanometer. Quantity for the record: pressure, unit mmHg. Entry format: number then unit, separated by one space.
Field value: 139 mmHg
